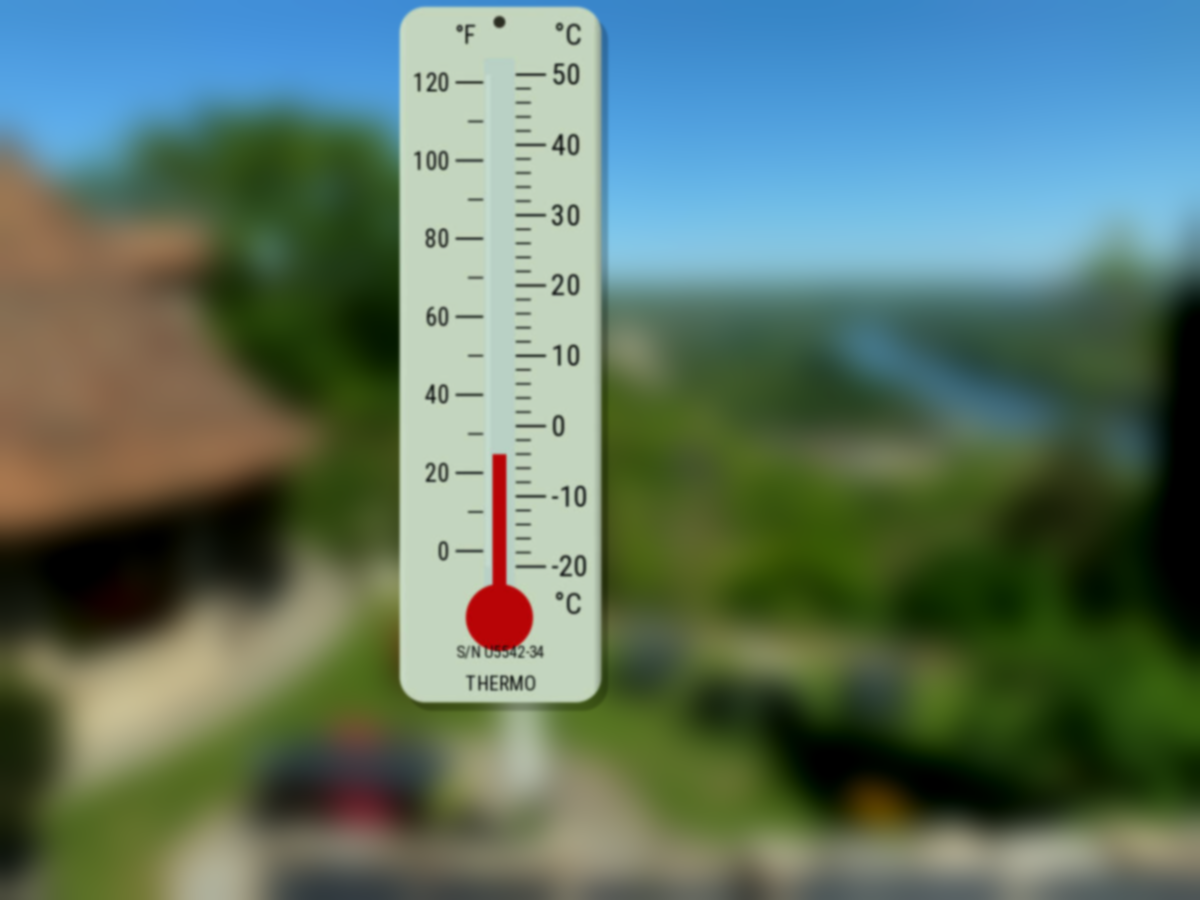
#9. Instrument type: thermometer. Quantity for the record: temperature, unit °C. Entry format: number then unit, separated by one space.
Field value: -4 °C
